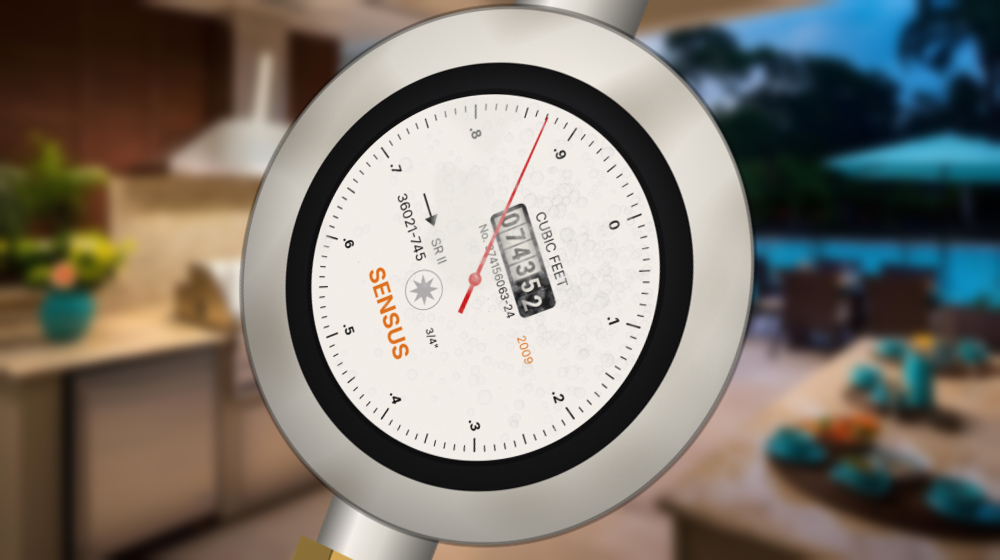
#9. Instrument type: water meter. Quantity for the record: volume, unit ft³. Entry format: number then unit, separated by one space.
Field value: 74351.87 ft³
